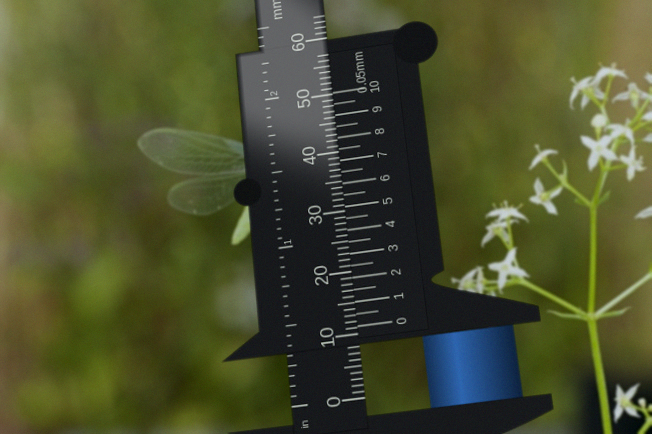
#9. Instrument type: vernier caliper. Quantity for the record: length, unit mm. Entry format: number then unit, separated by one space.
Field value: 11.2 mm
